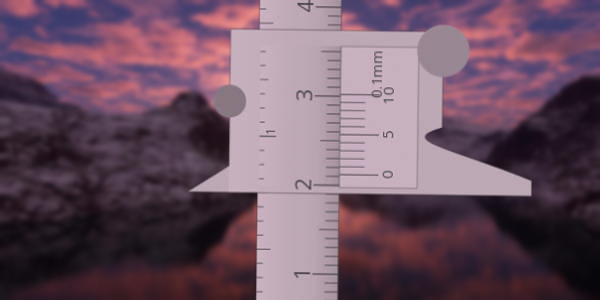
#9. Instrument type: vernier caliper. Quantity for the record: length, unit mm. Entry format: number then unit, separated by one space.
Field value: 21.2 mm
